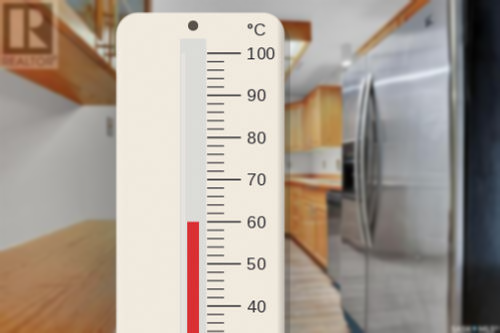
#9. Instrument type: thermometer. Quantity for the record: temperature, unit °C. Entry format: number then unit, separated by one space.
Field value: 60 °C
